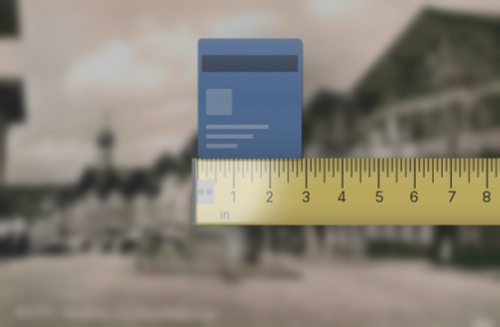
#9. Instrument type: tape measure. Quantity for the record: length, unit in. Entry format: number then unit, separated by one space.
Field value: 2.875 in
